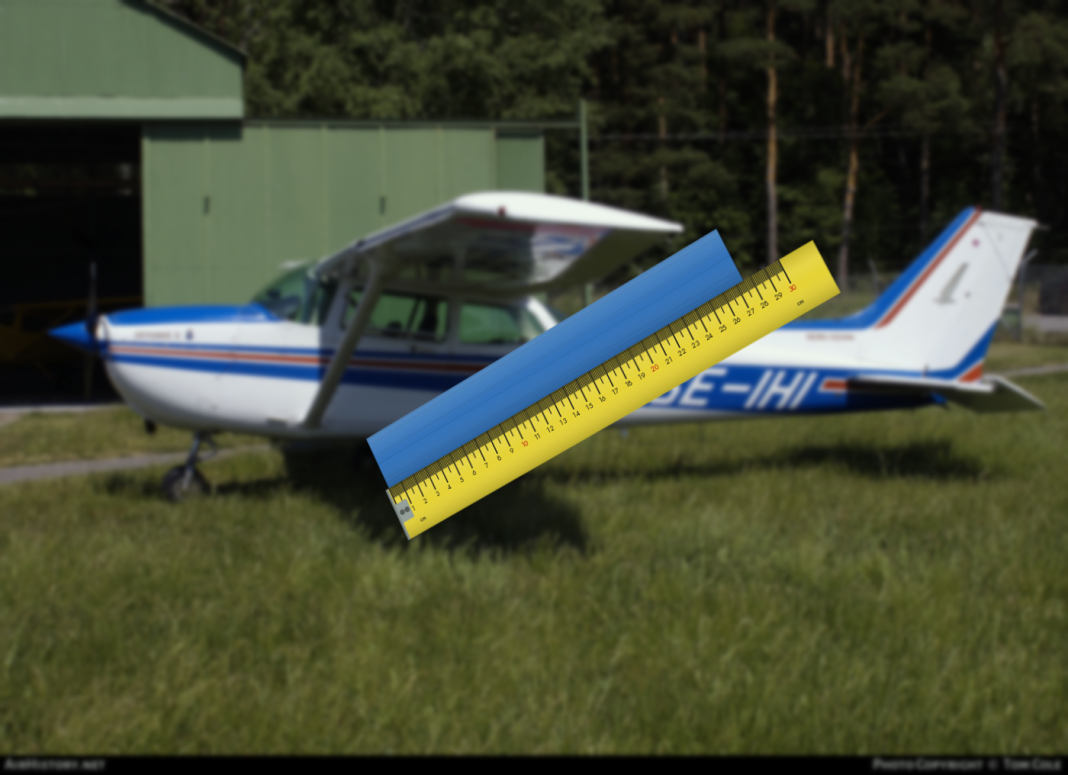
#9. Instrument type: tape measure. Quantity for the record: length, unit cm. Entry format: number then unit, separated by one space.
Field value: 27.5 cm
